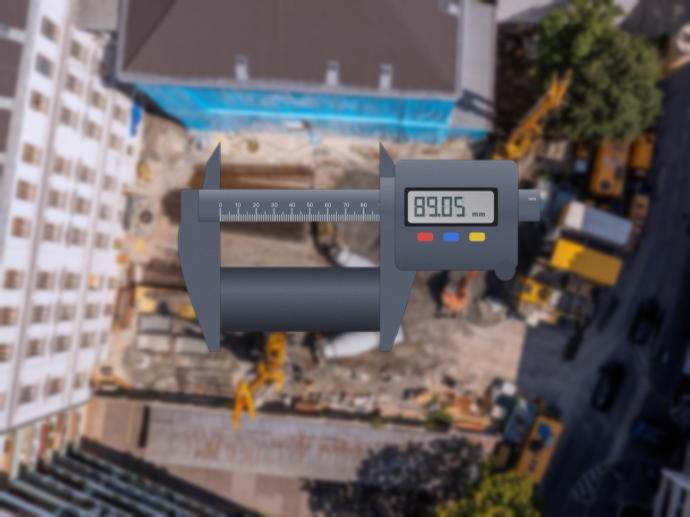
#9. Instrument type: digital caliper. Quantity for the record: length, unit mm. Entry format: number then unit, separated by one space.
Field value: 89.05 mm
